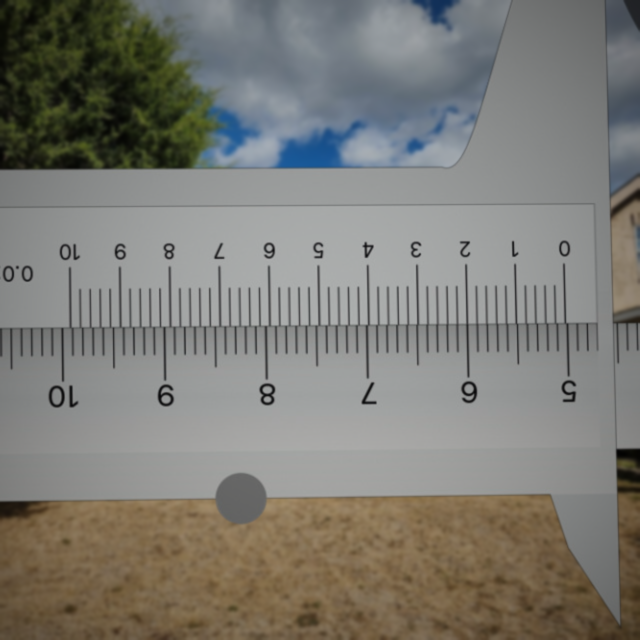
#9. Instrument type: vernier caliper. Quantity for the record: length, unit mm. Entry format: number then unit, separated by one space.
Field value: 50.2 mm
